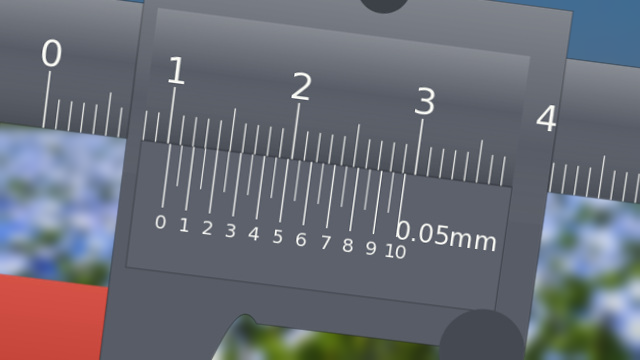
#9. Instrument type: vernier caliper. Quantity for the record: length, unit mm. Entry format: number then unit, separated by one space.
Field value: 10.2 mm
